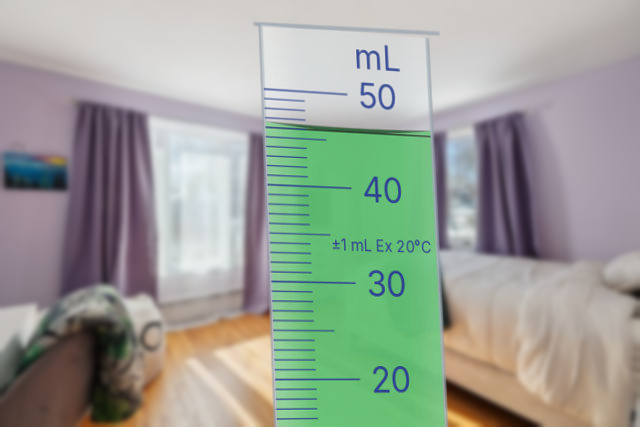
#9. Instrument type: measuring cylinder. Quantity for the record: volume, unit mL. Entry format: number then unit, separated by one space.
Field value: 46 mL
